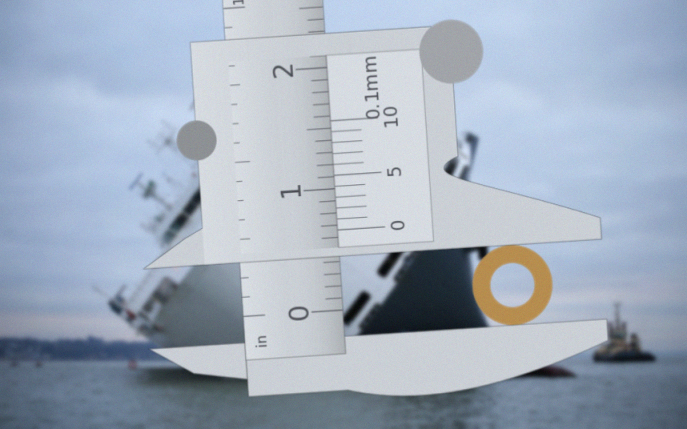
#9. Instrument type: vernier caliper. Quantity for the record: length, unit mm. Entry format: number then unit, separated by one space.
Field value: 6.6 mm
